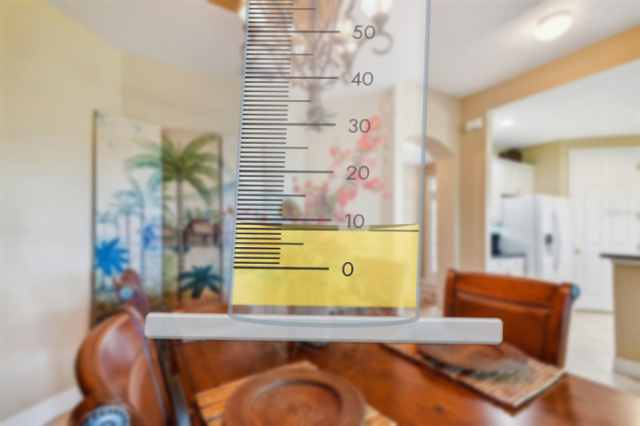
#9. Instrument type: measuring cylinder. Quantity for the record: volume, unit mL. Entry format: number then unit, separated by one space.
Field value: 8 mL
